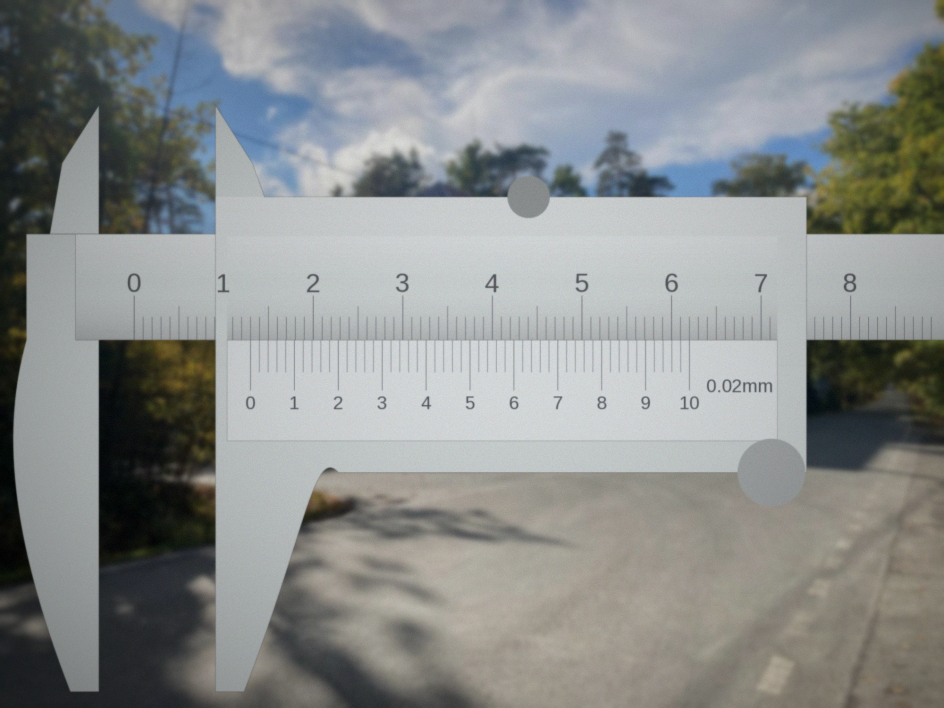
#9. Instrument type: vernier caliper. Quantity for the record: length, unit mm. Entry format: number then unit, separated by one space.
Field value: 13.0 mm
